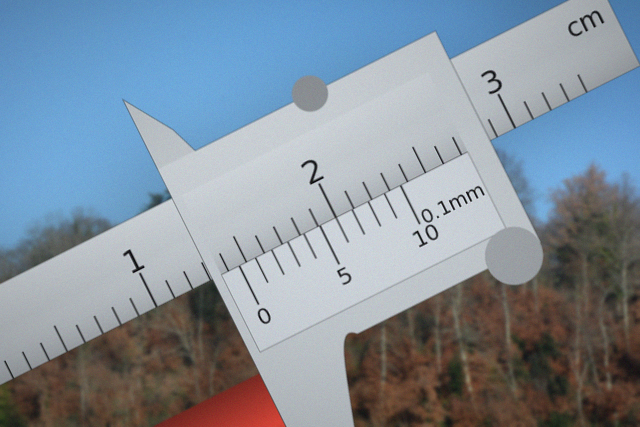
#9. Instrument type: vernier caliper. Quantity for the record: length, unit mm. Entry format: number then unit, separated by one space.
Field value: 14.6 mm
